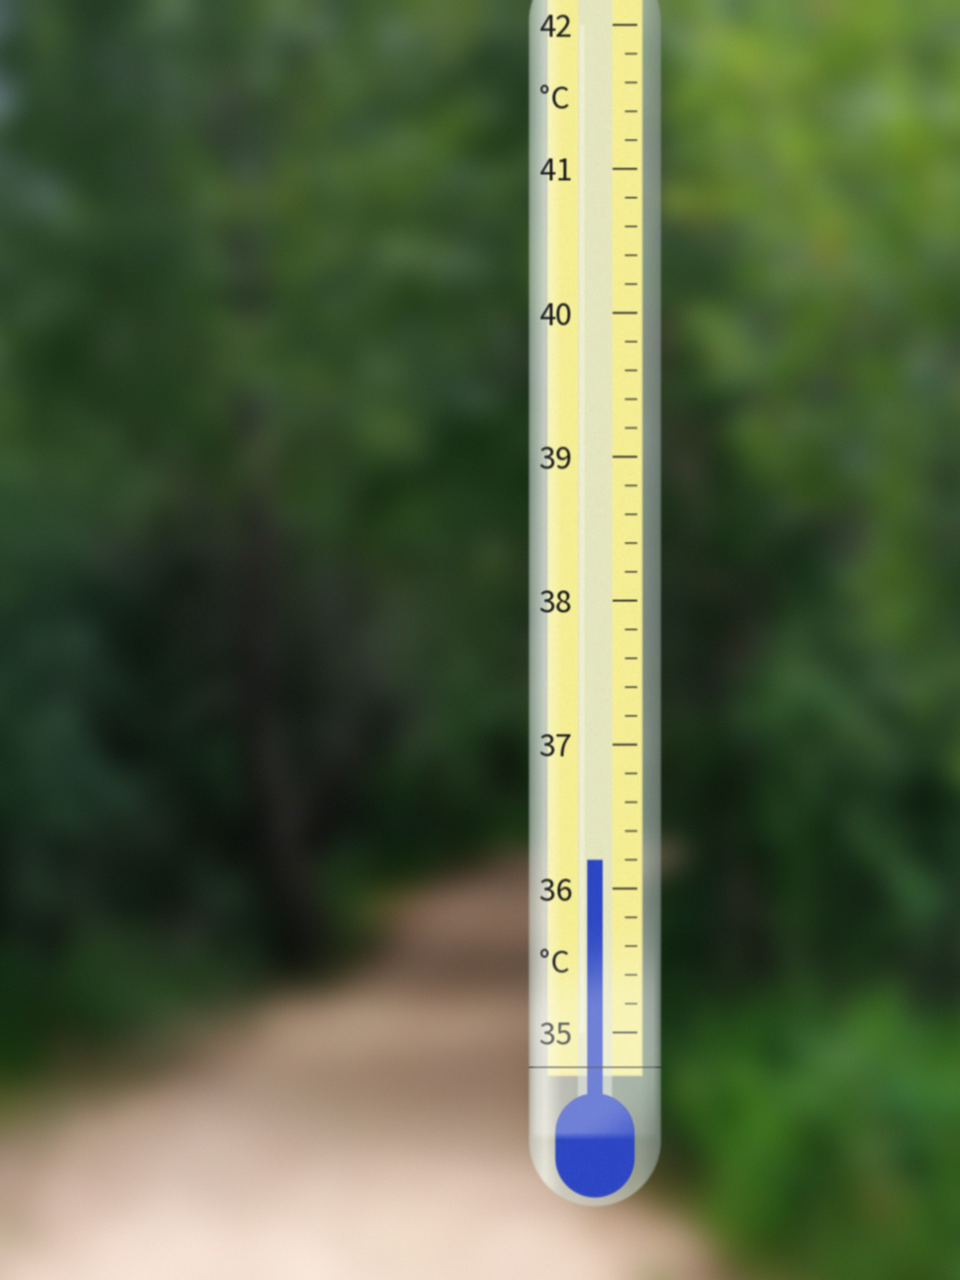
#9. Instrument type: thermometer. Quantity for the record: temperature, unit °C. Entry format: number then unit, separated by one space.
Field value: 36.2 °C
